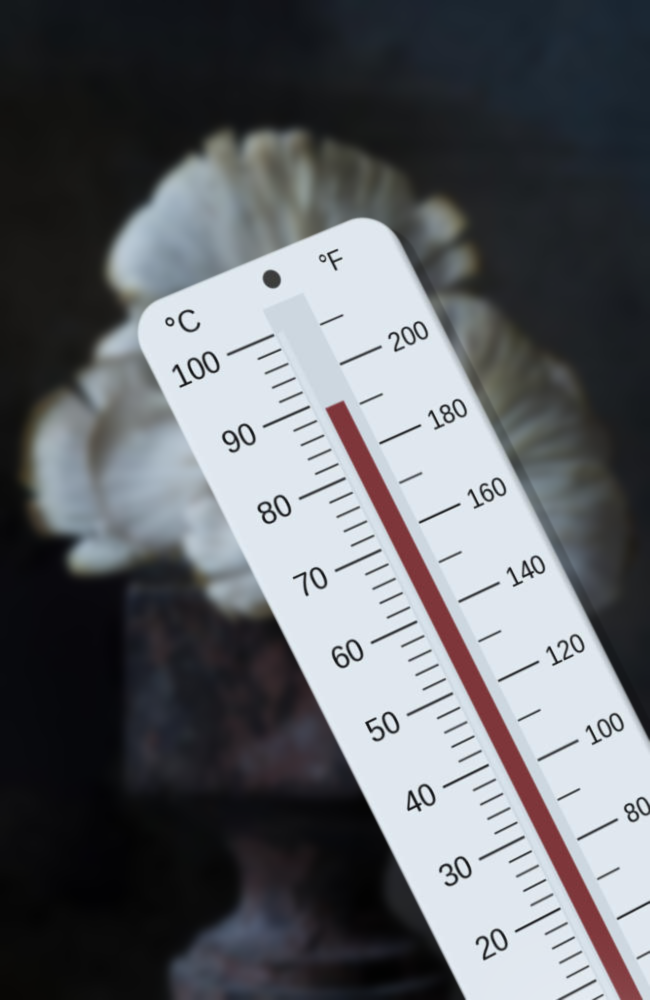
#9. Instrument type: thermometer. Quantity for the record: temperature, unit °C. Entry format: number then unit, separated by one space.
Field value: 89 °C
